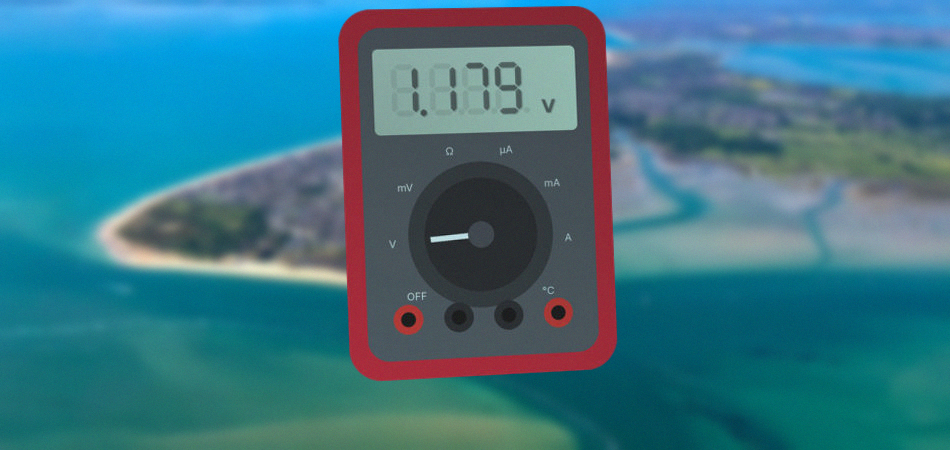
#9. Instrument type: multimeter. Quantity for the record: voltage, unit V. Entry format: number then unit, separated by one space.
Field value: 1.179 V
